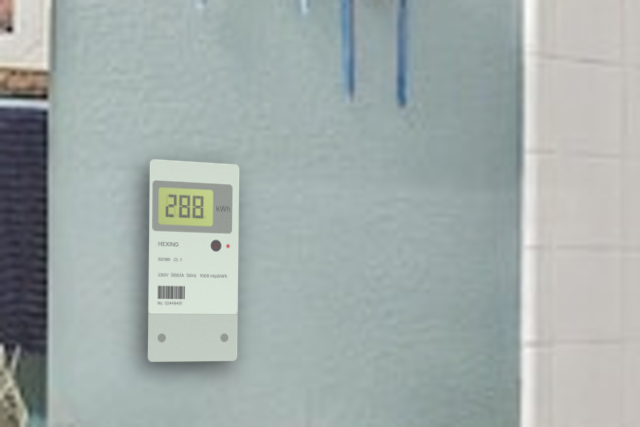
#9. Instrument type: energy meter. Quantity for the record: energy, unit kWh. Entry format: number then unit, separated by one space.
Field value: 288 kWh
